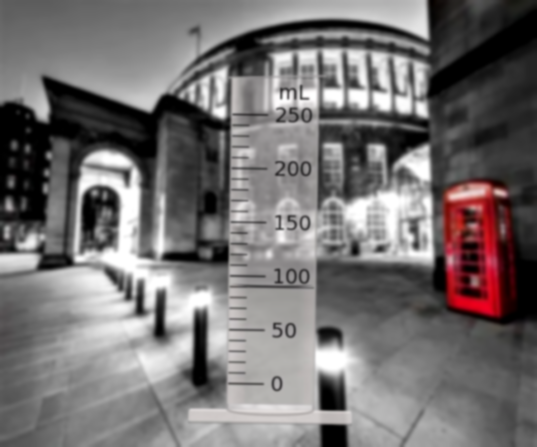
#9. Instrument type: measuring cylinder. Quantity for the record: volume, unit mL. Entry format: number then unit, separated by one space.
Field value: 90 mL
